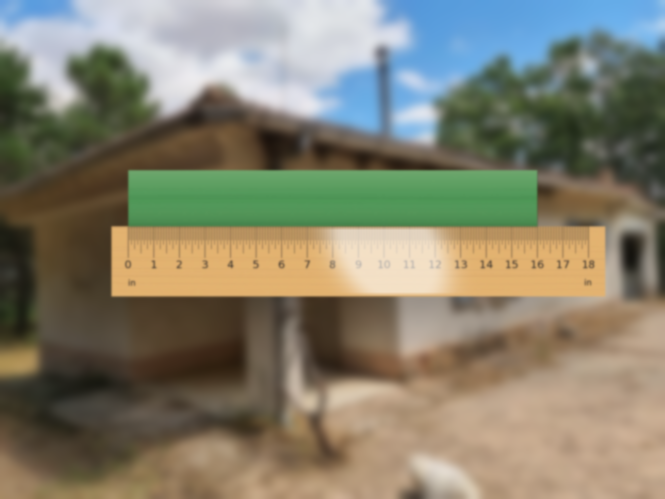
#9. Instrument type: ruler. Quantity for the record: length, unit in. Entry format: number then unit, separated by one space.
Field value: 16 in
